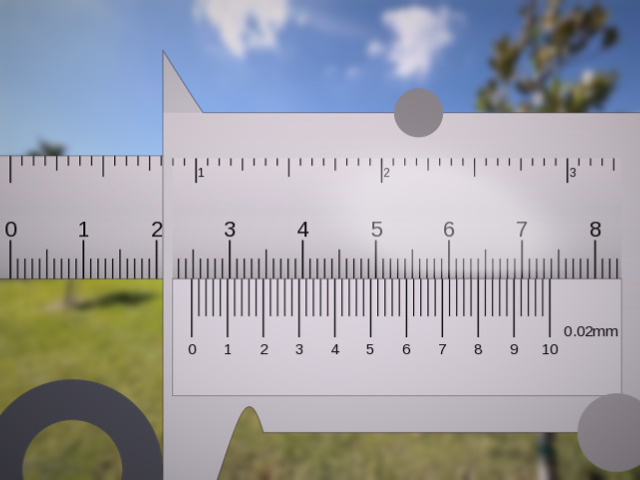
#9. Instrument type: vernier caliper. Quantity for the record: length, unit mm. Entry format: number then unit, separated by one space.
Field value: 24.8 mm
